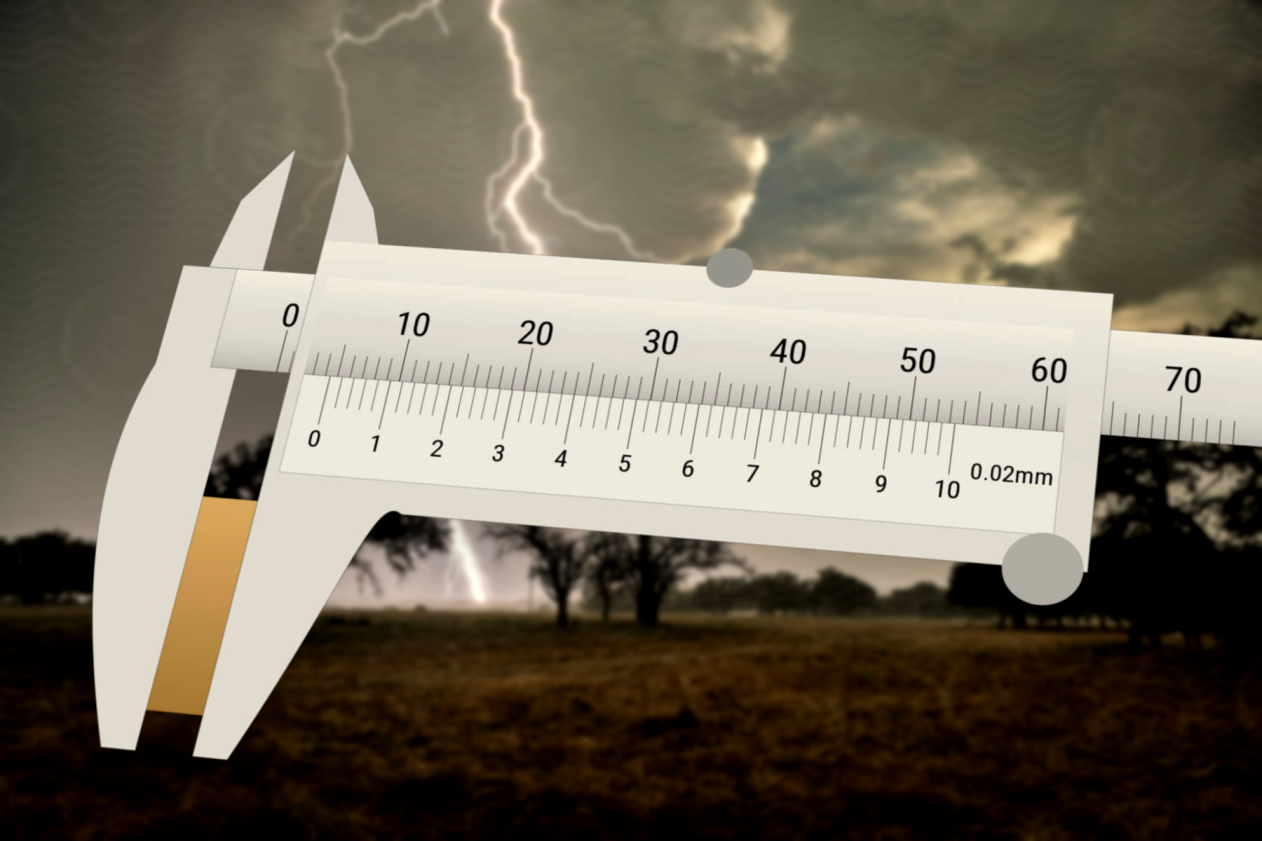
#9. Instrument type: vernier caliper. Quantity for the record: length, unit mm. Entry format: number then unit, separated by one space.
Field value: 4.4 mm
